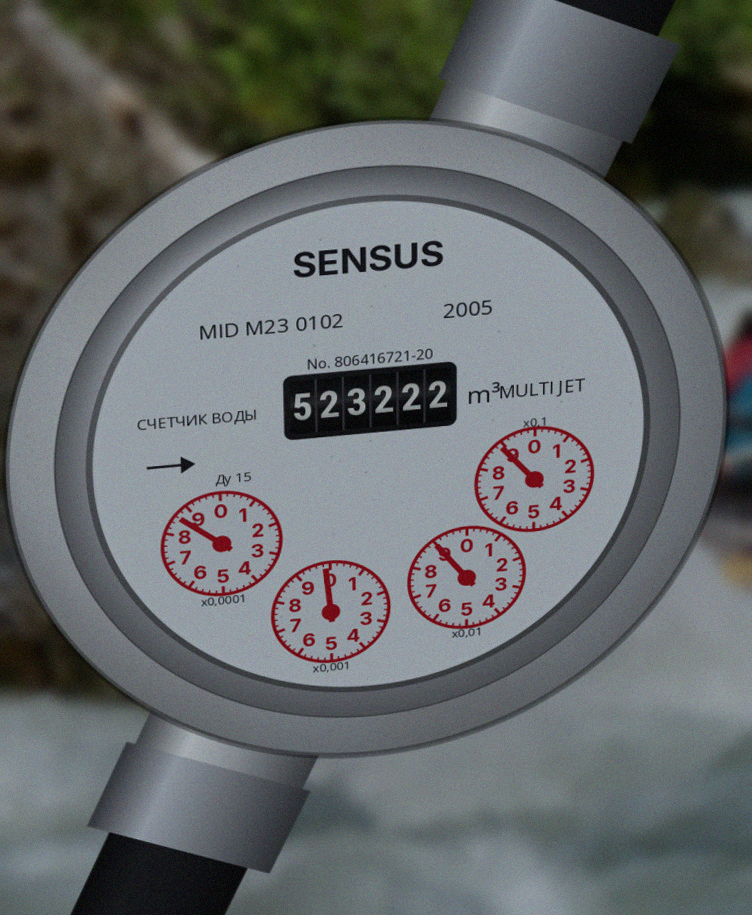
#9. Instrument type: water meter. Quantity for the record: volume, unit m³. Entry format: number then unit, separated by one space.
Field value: 523222.8898 m³
